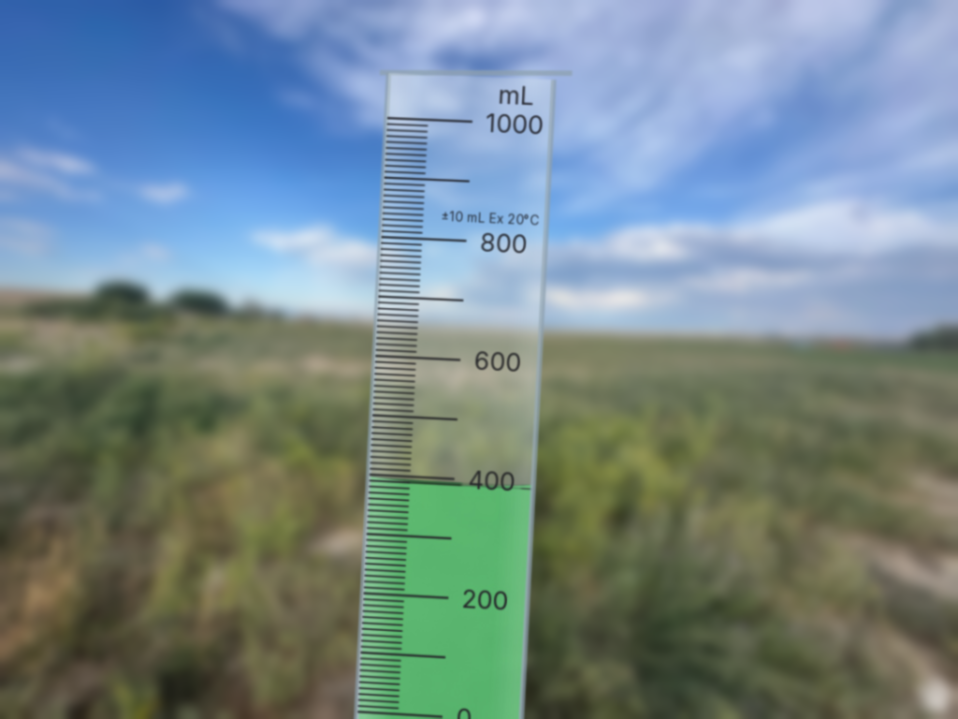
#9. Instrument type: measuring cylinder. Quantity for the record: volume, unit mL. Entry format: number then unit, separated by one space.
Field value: 390 mL
